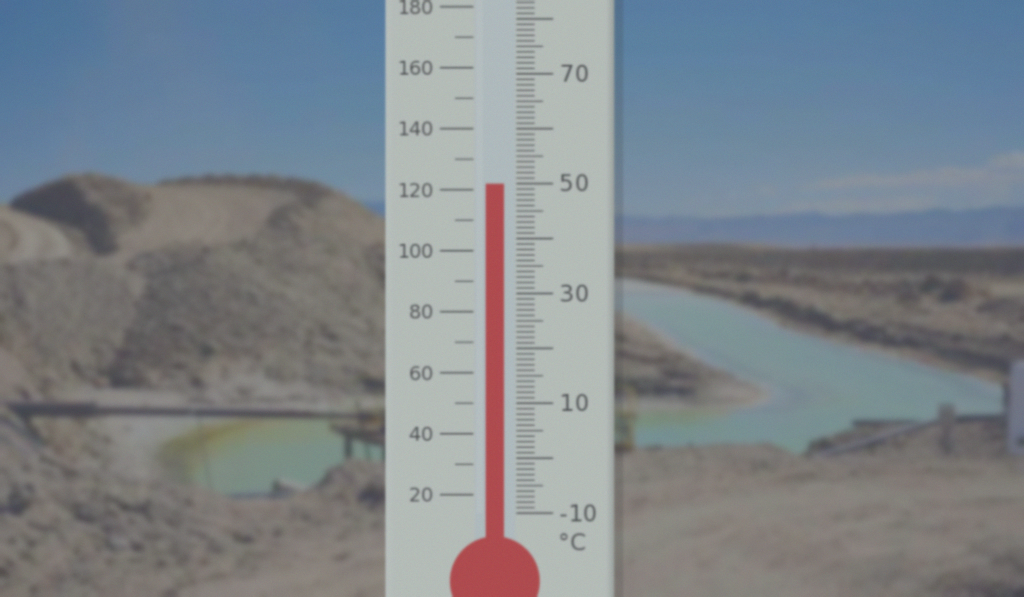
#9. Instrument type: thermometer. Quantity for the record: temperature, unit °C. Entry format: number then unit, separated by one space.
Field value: 50 °C
